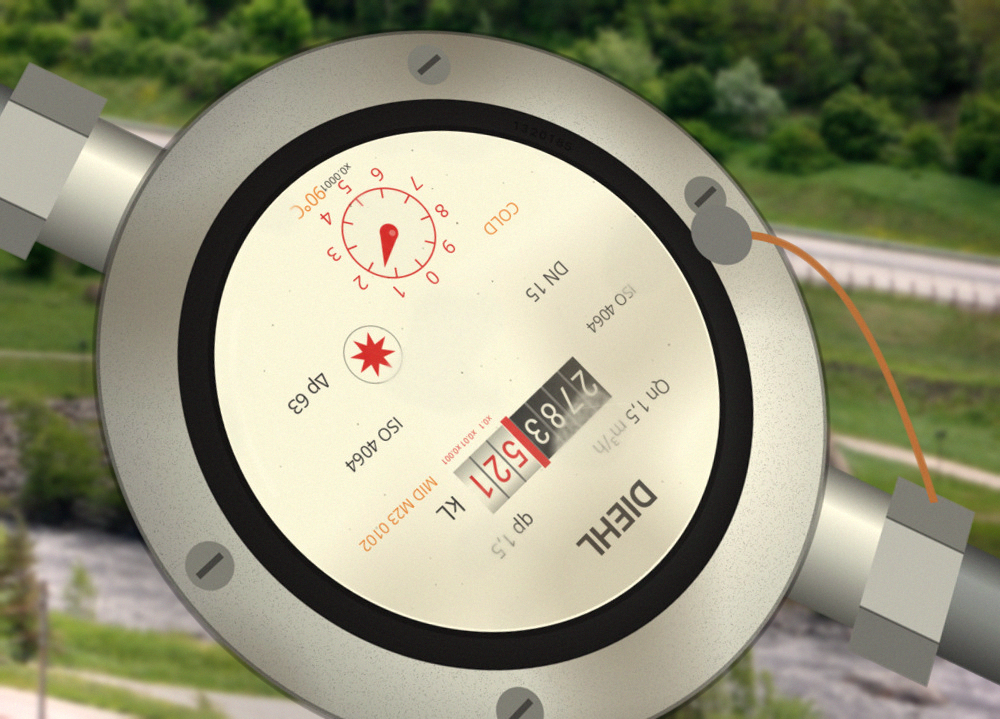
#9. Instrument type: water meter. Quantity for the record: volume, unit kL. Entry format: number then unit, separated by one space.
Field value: 2783.5211 kL
